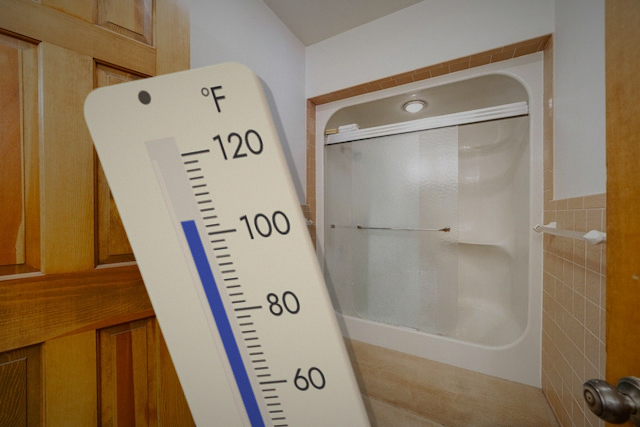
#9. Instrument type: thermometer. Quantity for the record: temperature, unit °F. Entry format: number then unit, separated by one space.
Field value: 104 °F
